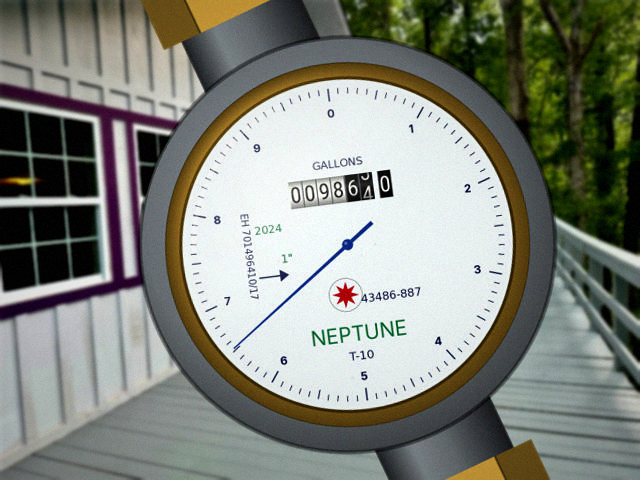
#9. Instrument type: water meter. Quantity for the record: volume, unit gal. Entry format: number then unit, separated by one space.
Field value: 98636.5 gal
